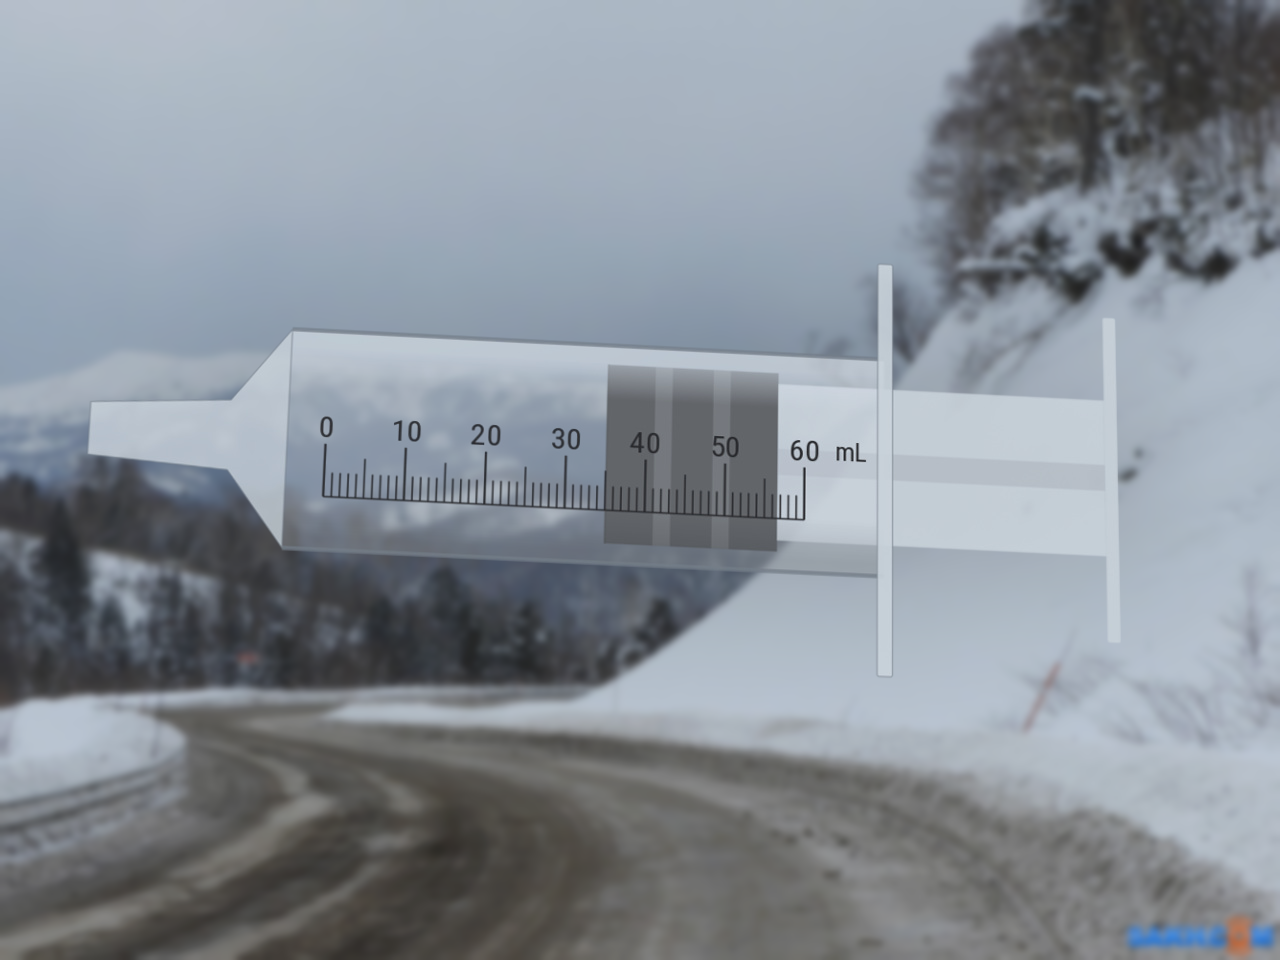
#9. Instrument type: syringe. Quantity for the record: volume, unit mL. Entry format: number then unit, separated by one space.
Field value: 35 mL
